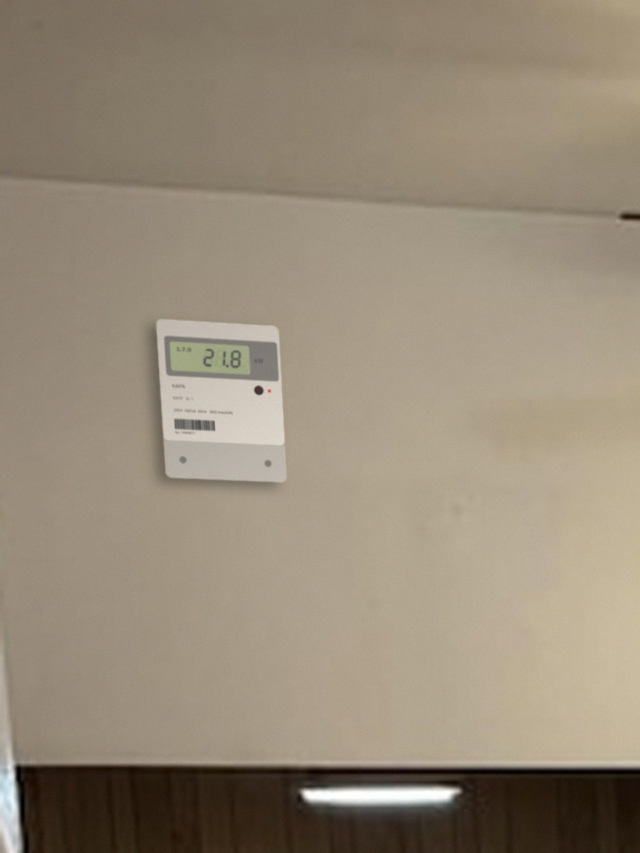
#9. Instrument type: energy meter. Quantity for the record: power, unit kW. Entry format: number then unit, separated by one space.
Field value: 21.8 kW
